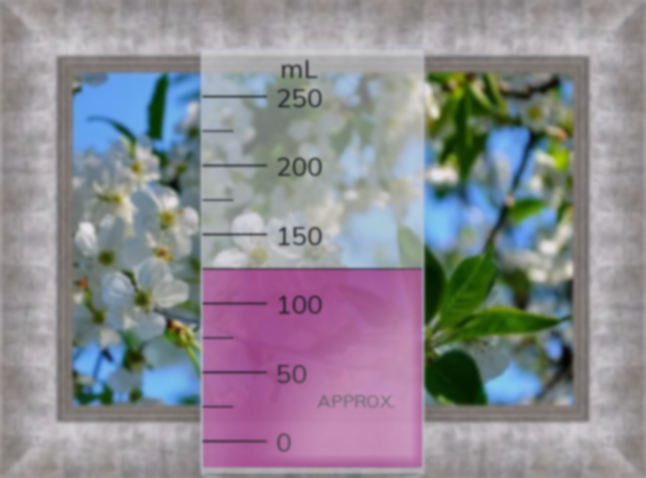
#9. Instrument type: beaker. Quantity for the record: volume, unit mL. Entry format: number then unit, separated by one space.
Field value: 125 mL
